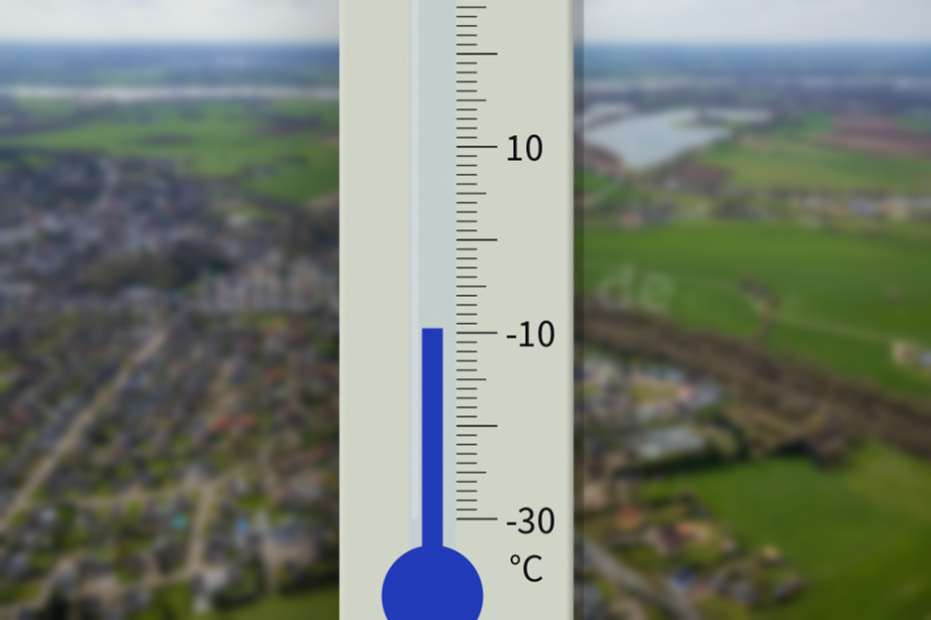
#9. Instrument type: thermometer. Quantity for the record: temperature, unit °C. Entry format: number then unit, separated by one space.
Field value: -9.5 °C
